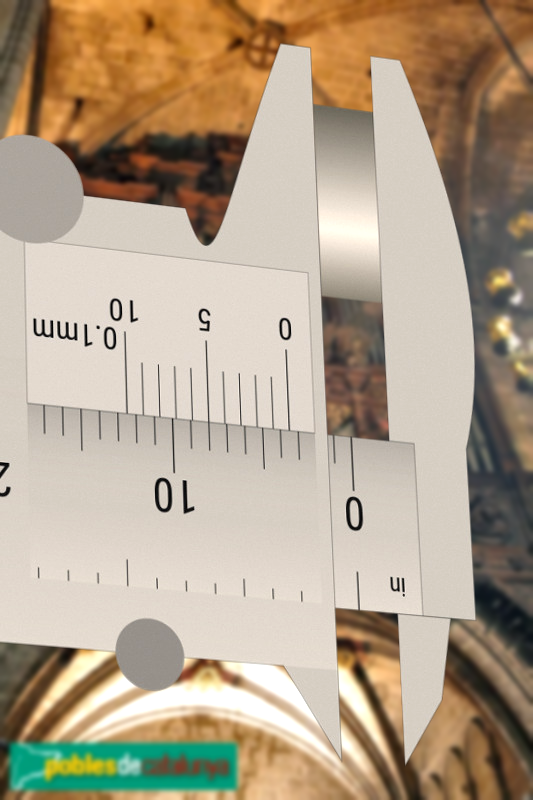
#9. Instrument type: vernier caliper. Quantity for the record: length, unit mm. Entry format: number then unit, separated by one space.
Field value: 3.5 mm
